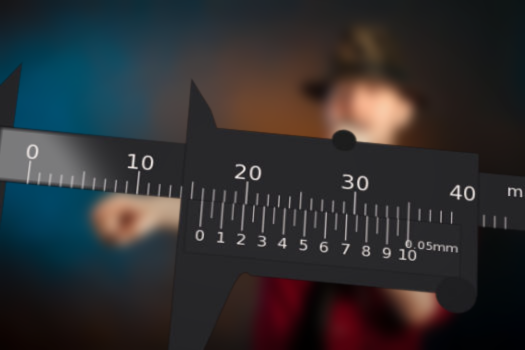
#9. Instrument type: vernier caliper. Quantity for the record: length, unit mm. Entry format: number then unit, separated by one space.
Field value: 16.0 mm
